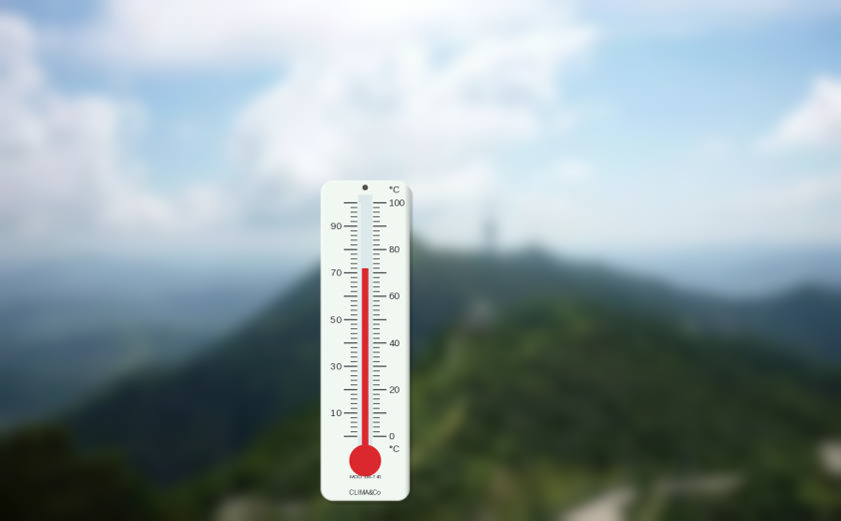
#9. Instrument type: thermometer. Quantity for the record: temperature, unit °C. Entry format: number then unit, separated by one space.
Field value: 72 °C
